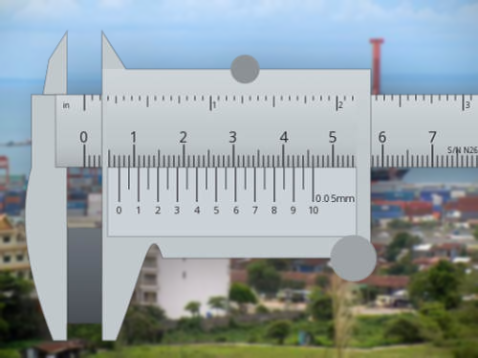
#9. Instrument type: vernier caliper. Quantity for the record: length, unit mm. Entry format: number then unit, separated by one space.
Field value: 7.0 mm
